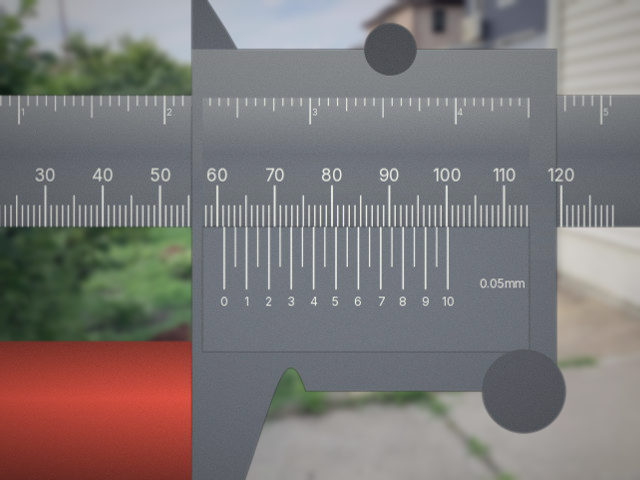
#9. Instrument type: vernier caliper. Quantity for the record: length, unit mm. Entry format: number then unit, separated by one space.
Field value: 61.2 mm
